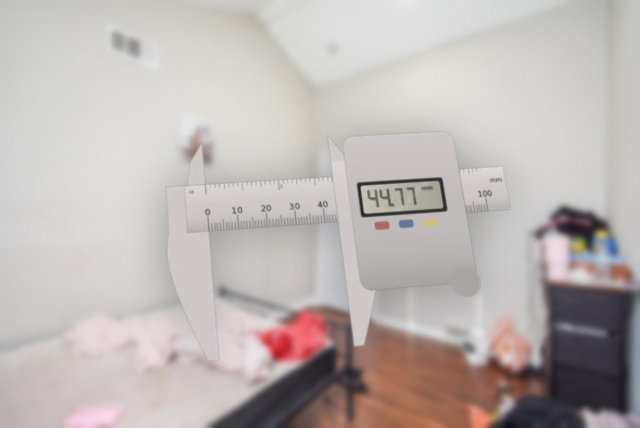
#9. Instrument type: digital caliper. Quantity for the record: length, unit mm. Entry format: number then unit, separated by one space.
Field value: 44.77 mm
